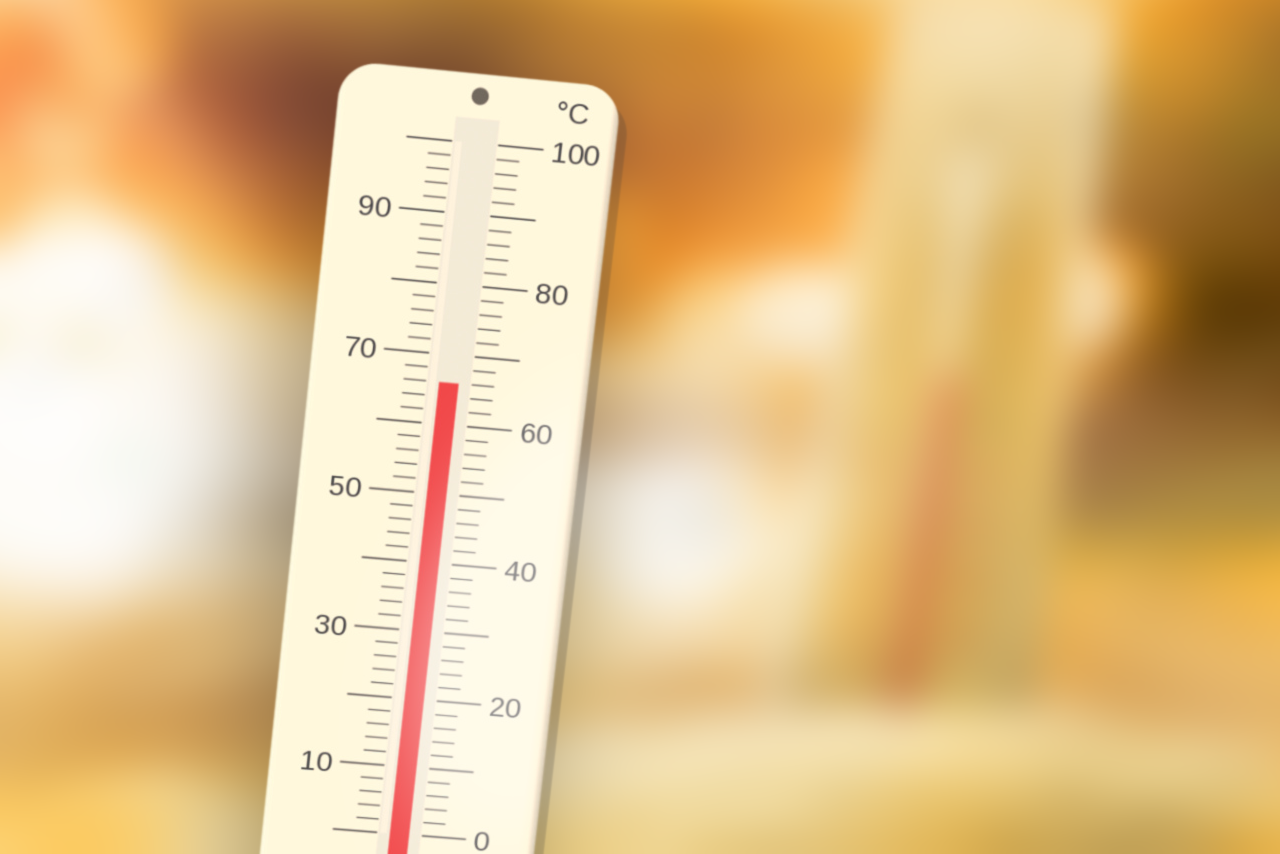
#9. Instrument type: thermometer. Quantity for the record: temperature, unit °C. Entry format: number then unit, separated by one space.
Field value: 66 °C
